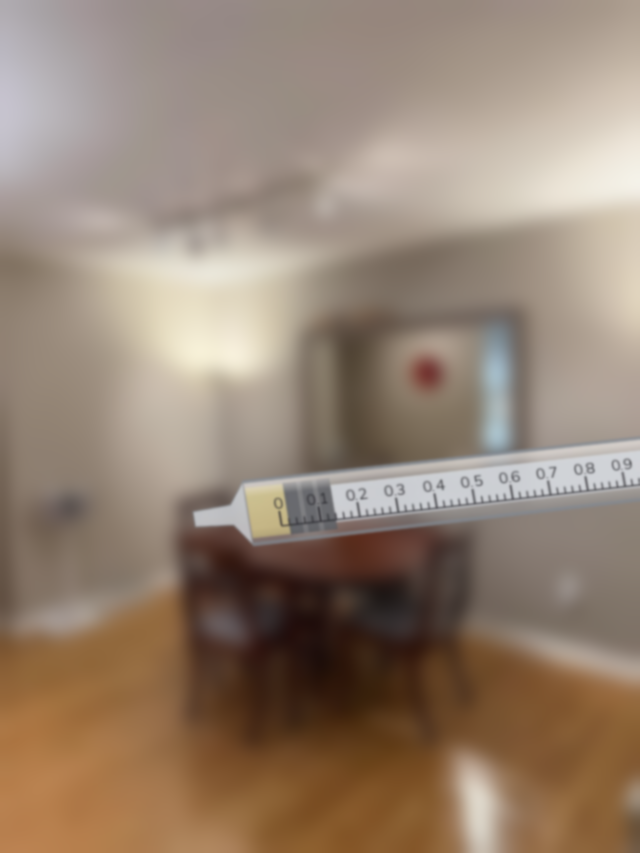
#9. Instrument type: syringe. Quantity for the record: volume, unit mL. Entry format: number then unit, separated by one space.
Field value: 0.02 mL
